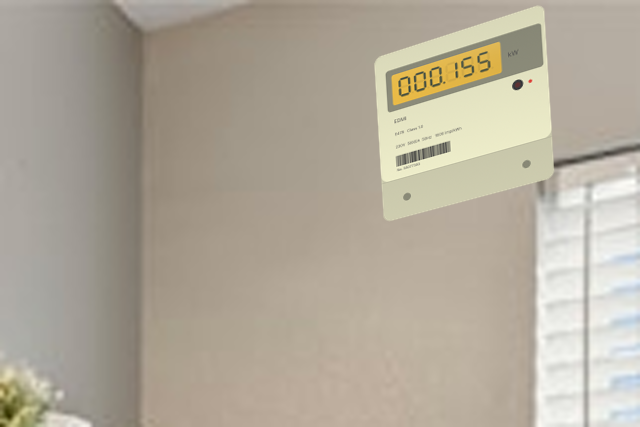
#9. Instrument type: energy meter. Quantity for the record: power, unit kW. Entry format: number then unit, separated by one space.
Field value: 0.155 kW
